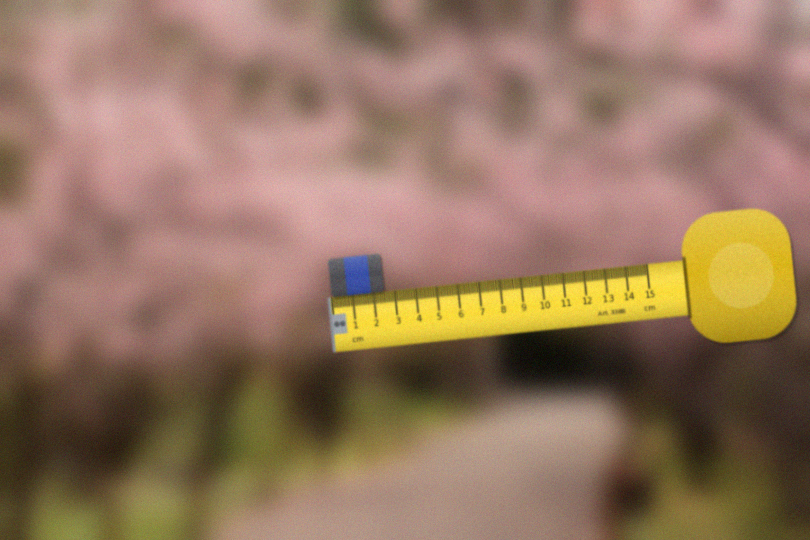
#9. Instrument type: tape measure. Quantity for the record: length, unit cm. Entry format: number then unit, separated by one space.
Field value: 2.5 cm
